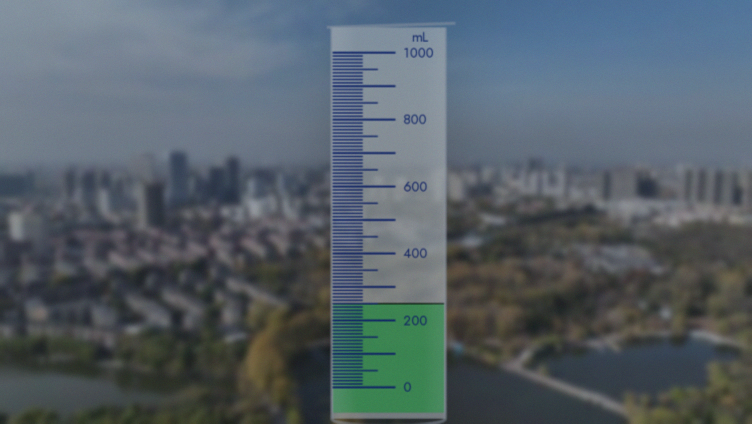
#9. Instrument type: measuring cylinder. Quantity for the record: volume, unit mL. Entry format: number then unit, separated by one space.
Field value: 250 mL
